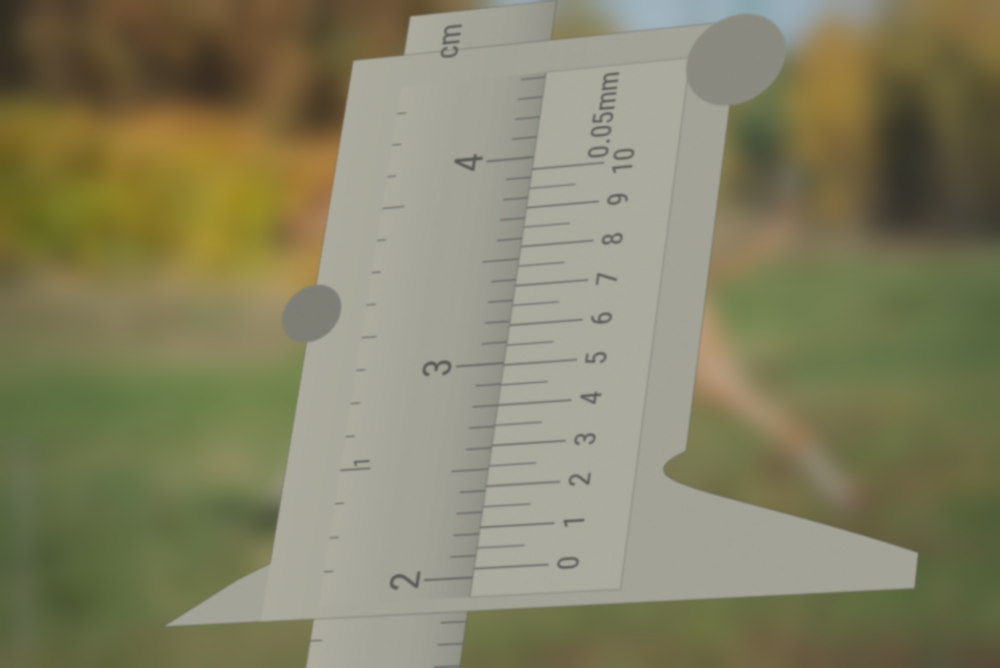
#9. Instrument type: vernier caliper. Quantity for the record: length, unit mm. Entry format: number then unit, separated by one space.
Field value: 20.4 mm
